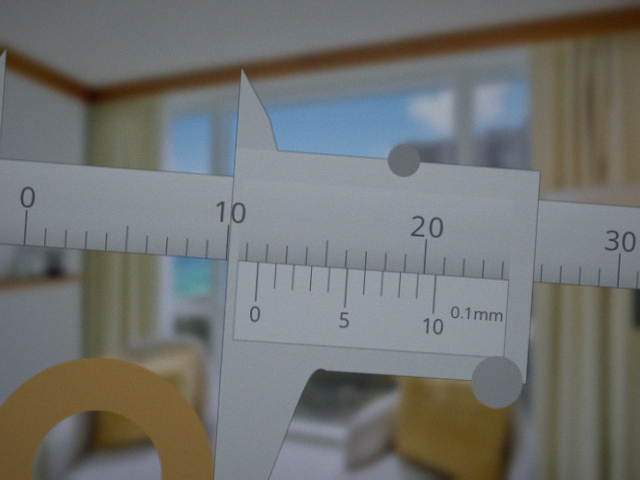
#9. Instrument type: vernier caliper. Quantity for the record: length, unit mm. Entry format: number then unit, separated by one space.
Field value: 11.6 mm
